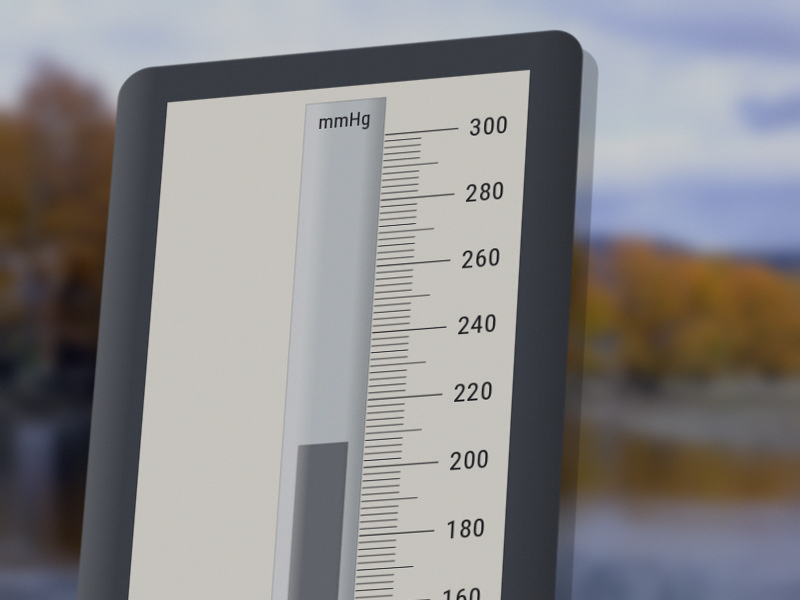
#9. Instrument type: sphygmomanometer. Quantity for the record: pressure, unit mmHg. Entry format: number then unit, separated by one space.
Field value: 208 mmHg
